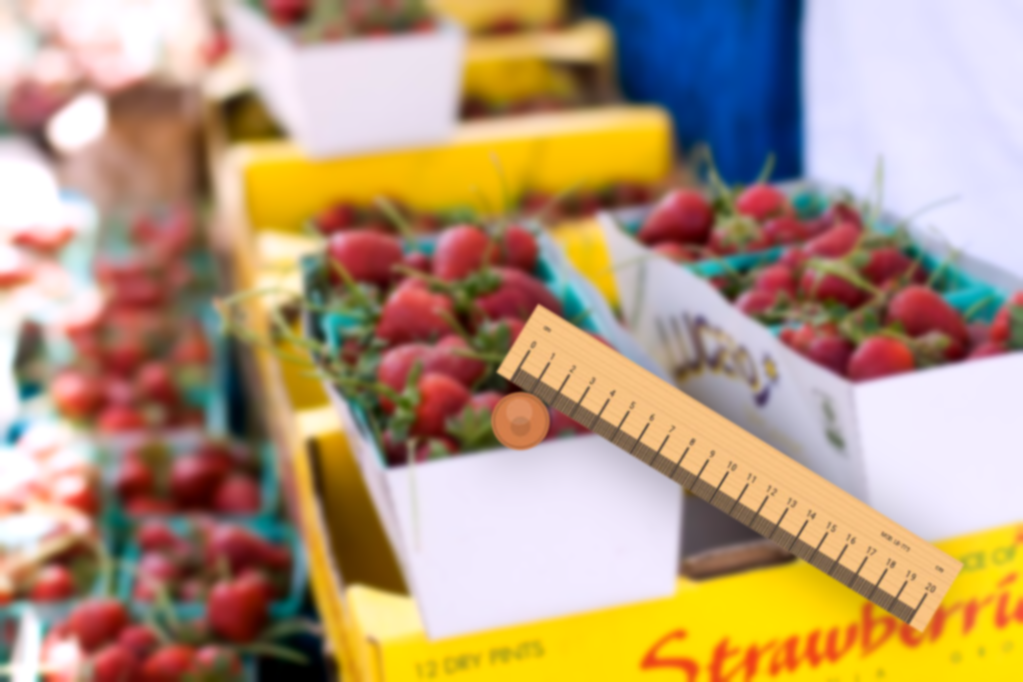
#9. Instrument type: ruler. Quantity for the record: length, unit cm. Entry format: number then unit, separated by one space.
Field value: 2.5 cm
